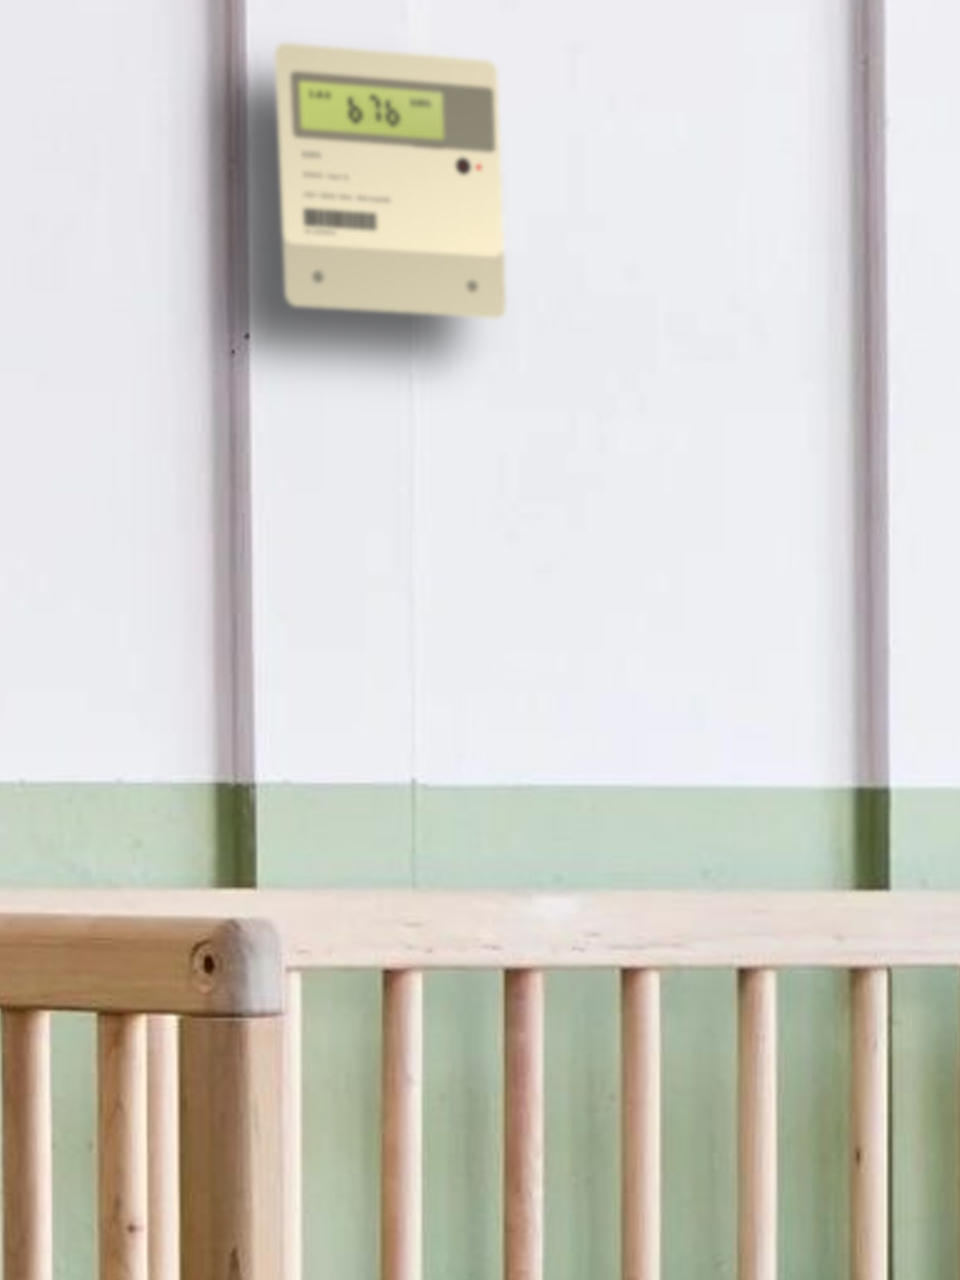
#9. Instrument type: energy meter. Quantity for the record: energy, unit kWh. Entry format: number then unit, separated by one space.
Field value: 676 kWh
